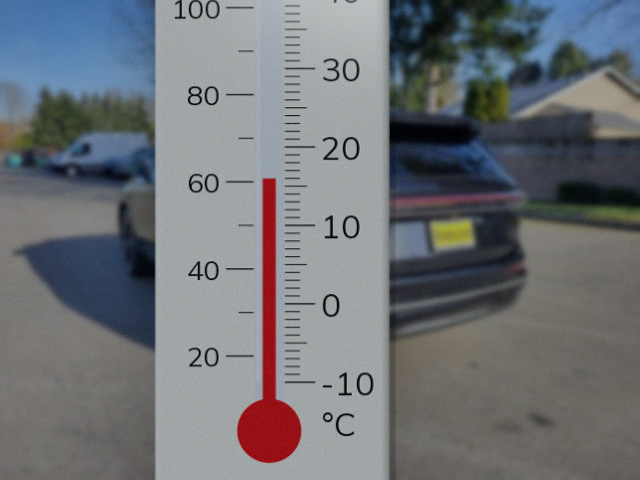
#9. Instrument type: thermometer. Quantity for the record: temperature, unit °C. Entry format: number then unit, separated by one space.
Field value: 16 °C
